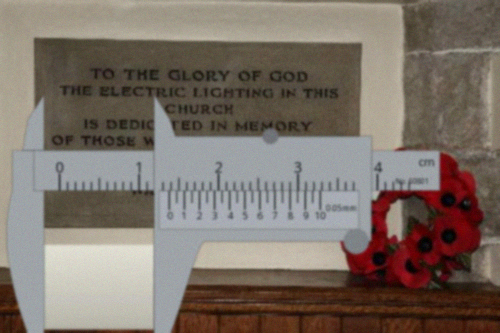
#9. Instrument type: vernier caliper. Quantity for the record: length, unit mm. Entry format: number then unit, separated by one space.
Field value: 13.8 mm
